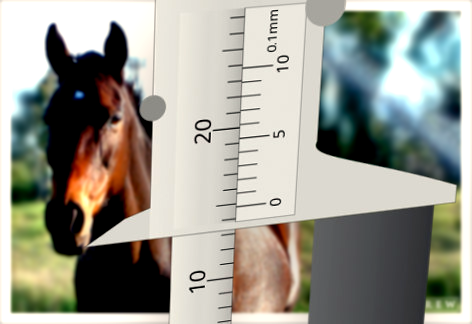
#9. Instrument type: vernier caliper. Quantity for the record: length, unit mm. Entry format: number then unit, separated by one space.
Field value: 14.8 mm
